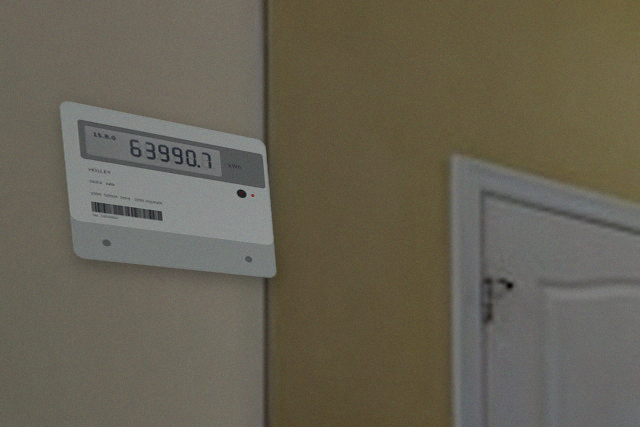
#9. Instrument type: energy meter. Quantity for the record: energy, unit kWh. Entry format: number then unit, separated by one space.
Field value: 63990.7 kWh
